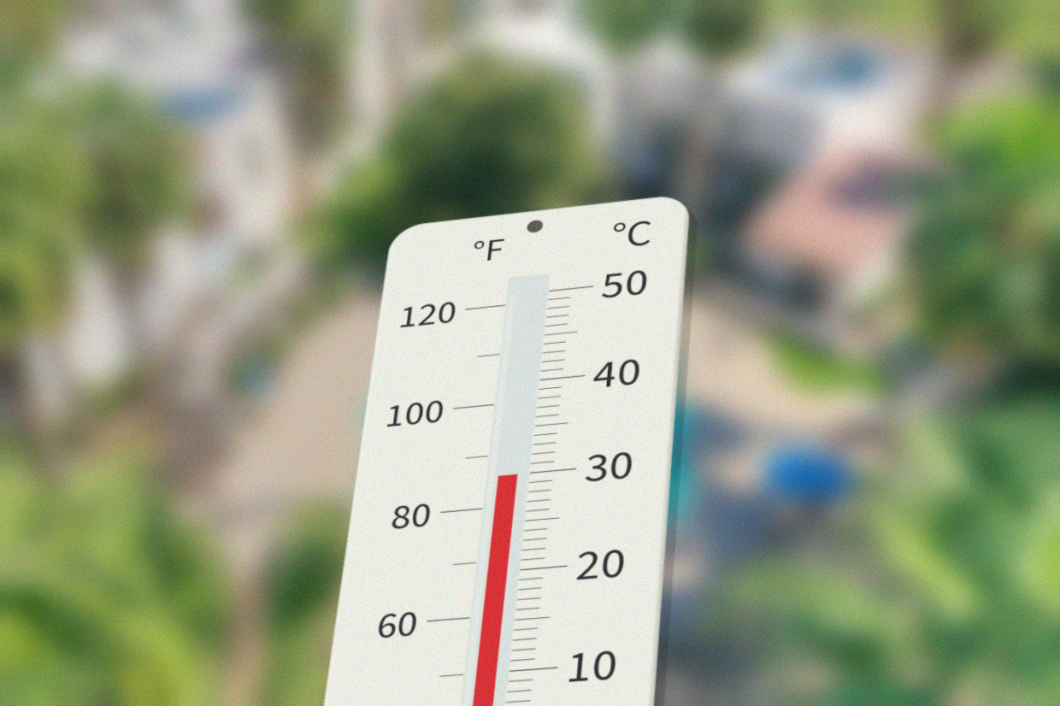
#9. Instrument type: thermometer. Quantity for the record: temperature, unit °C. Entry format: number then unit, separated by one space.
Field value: 30 °C
